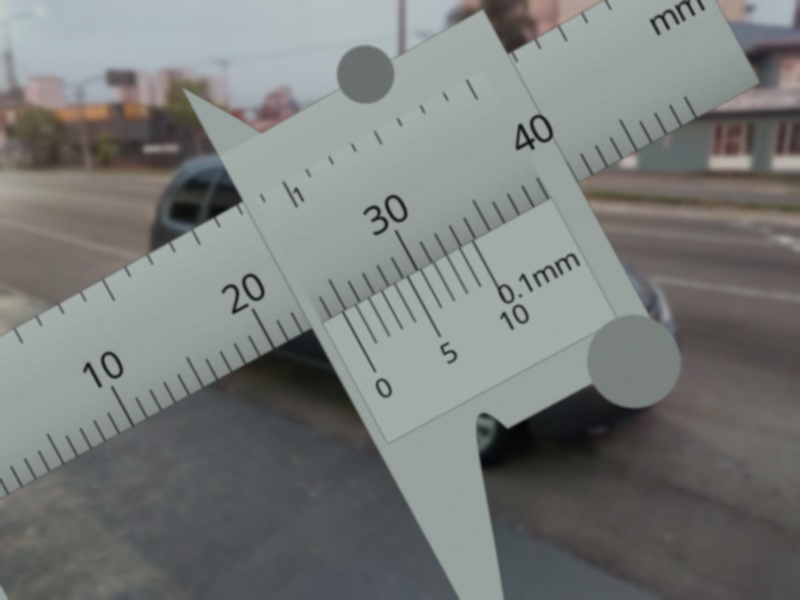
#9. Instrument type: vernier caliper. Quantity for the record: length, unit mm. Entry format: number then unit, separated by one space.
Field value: 24.8 mm
